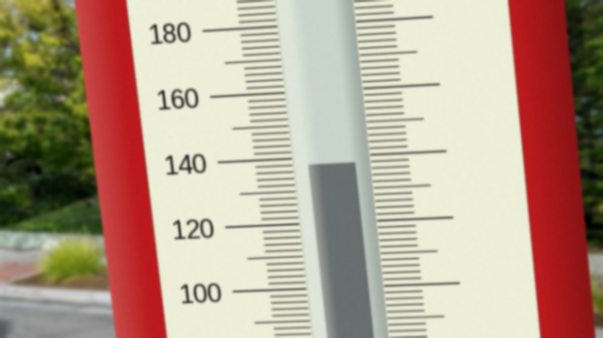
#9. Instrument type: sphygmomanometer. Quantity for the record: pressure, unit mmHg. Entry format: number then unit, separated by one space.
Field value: 138 mmHg
